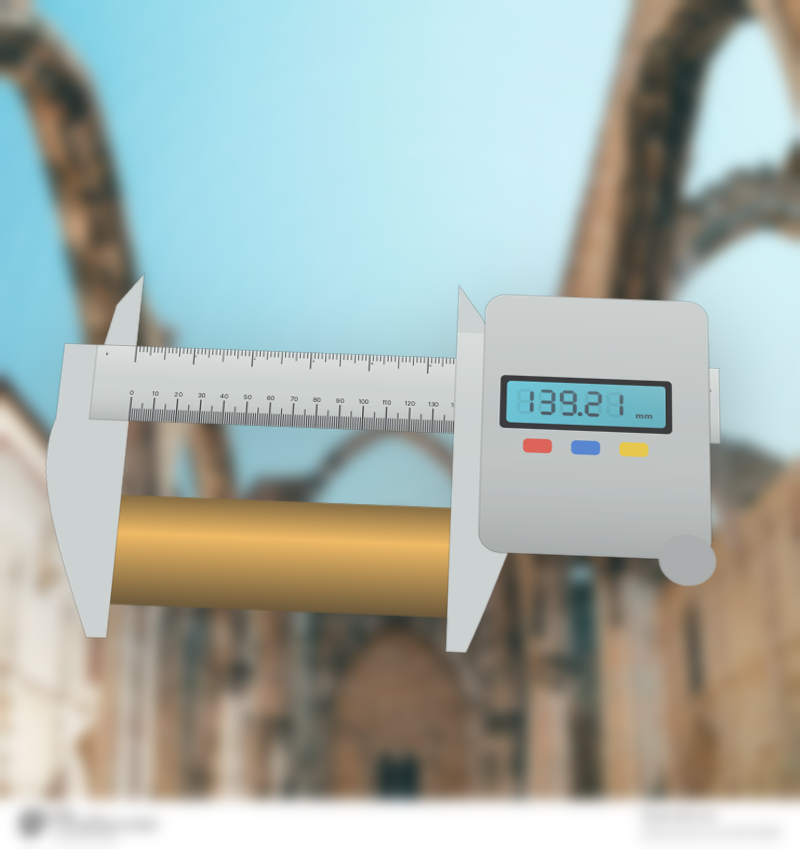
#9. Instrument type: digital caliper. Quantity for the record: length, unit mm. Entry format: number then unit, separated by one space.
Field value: 139.21 mm
